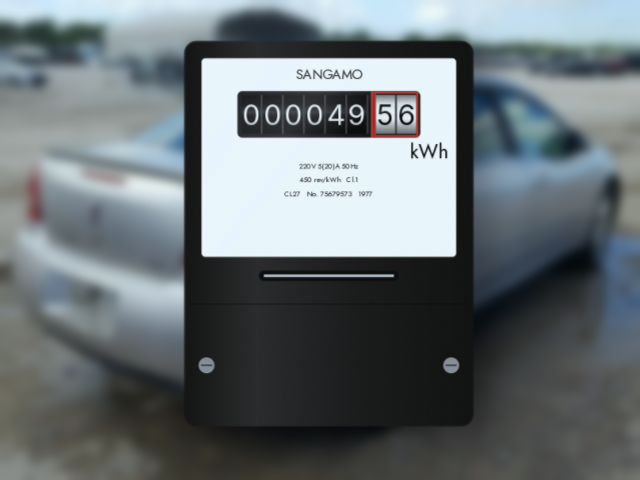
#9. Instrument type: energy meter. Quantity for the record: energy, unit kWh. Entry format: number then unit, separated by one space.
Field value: 49.56 kWh
